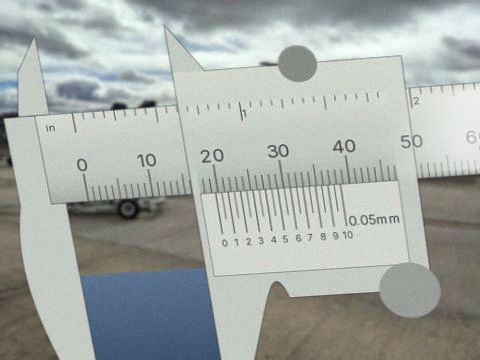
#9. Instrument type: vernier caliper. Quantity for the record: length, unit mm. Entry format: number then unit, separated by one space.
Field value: 19.6 mm
